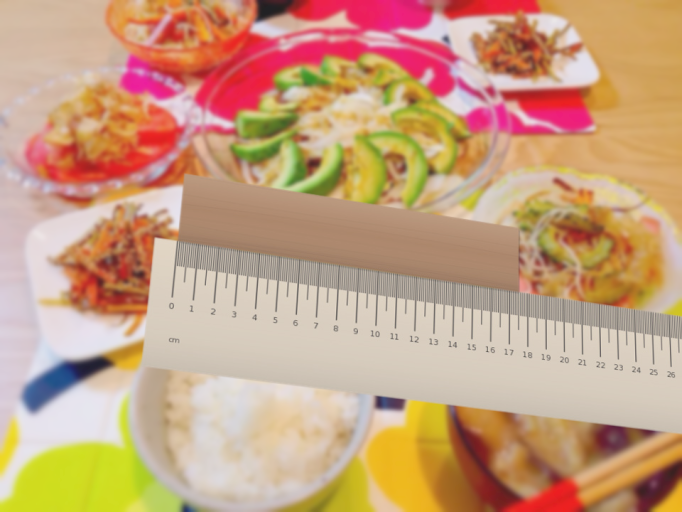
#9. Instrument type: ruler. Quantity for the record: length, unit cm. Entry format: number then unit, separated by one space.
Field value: 17.5 cm
